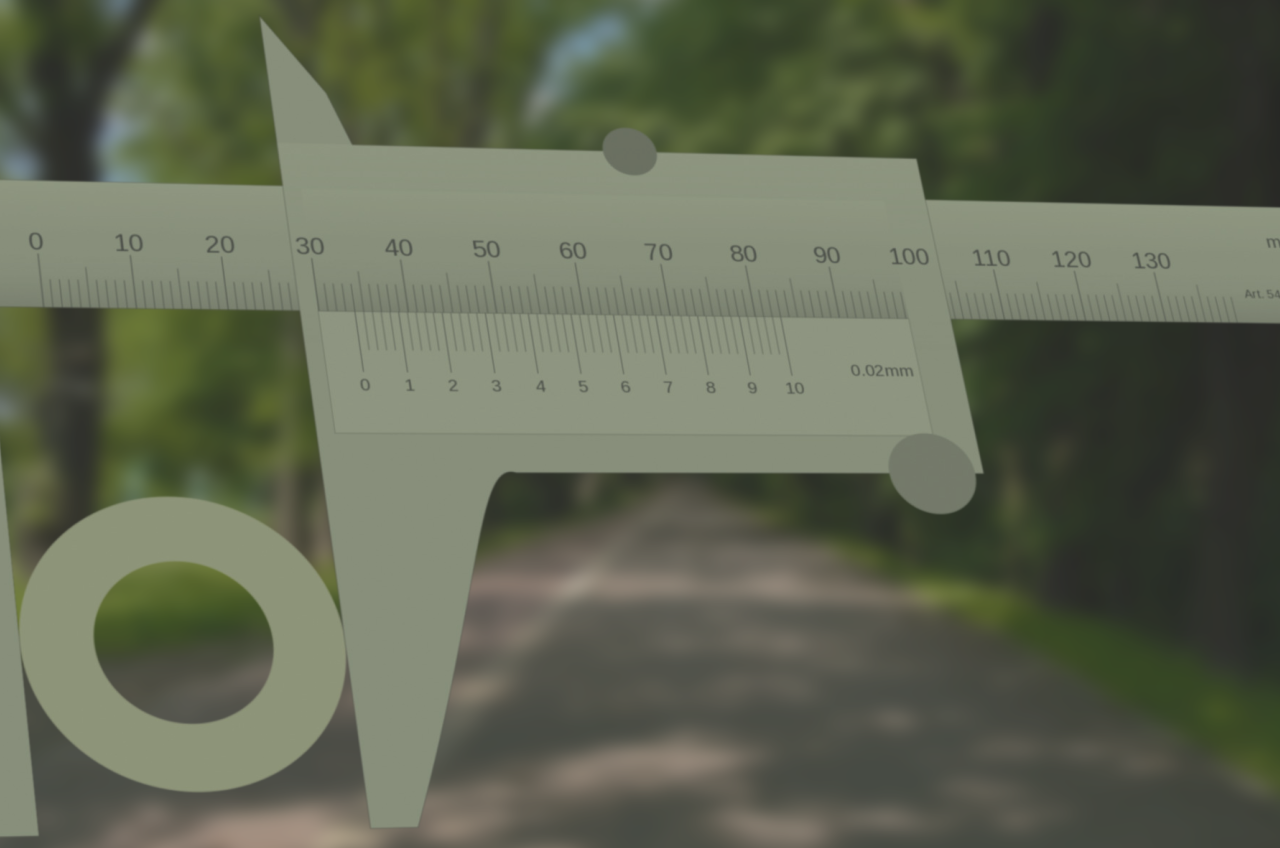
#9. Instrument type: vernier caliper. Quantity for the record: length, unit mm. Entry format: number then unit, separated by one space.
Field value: 34.0 mm
